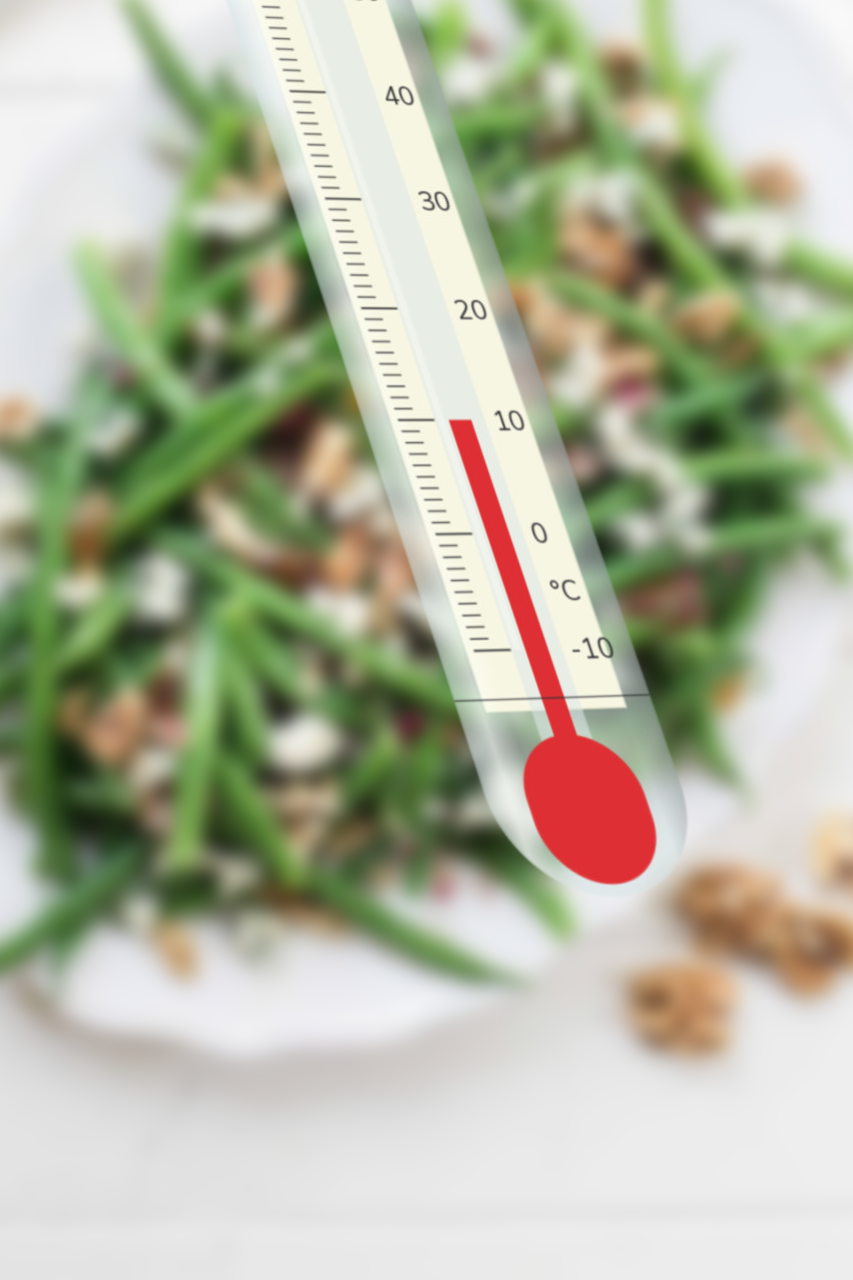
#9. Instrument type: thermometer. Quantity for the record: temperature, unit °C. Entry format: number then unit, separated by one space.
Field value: 10 °C
